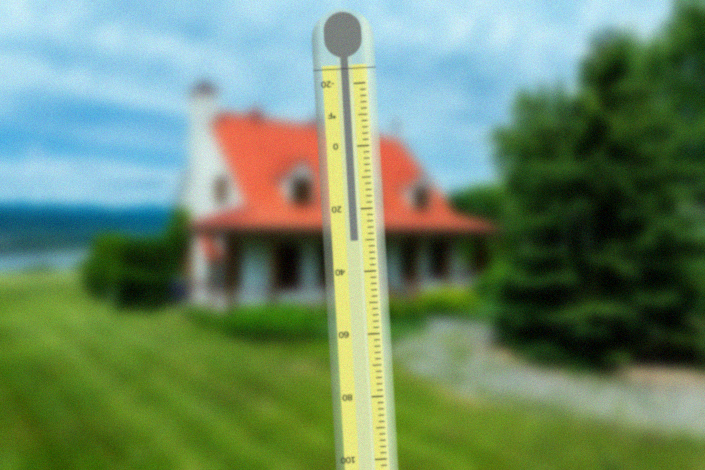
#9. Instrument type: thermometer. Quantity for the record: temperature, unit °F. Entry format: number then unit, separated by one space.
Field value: 30 °F
